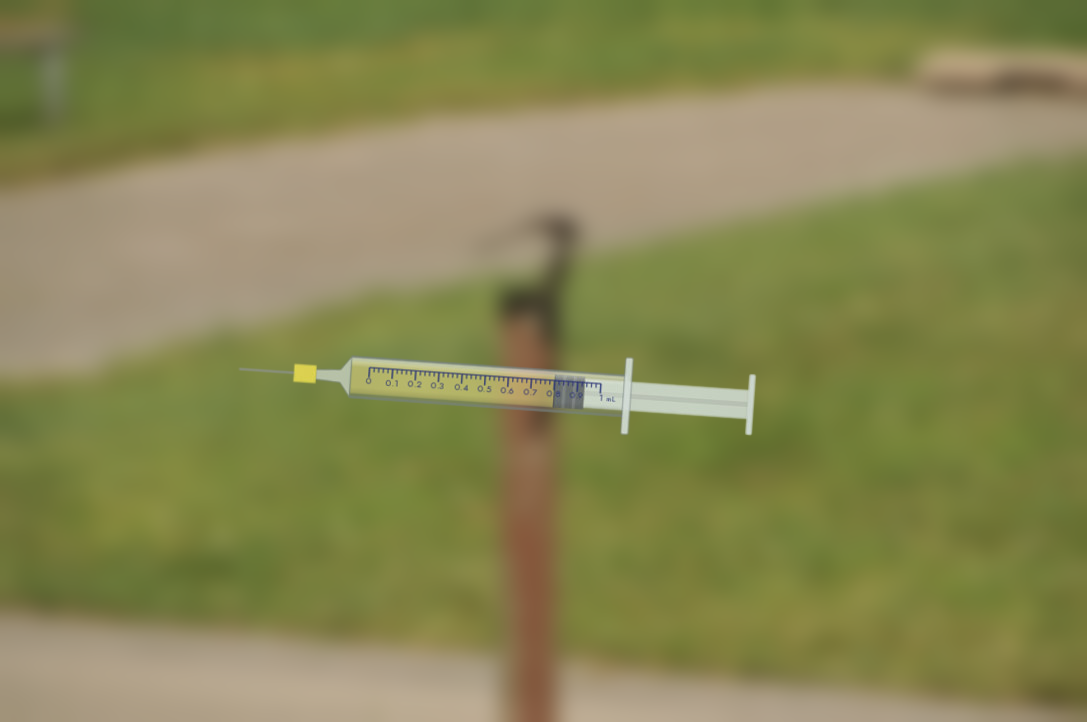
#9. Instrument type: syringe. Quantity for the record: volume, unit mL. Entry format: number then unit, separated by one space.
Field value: 0.8 mL
